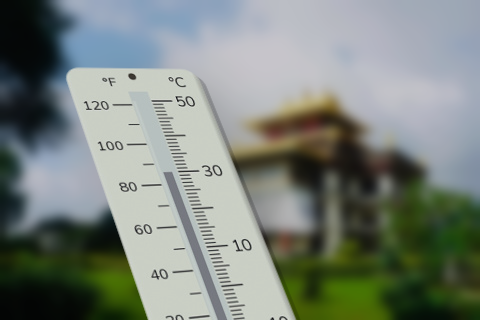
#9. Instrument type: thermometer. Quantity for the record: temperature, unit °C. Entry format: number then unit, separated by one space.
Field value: 30 °C
